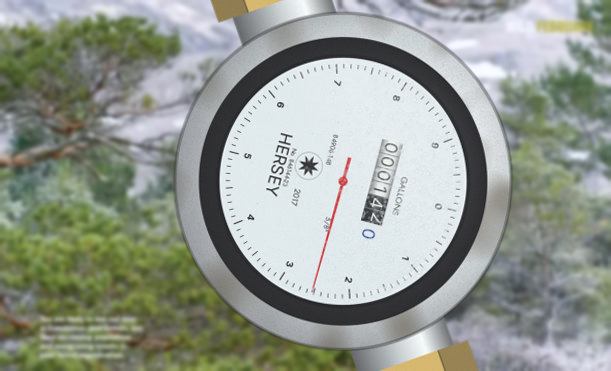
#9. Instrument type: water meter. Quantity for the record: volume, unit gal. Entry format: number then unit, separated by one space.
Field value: 1422.5 gal
